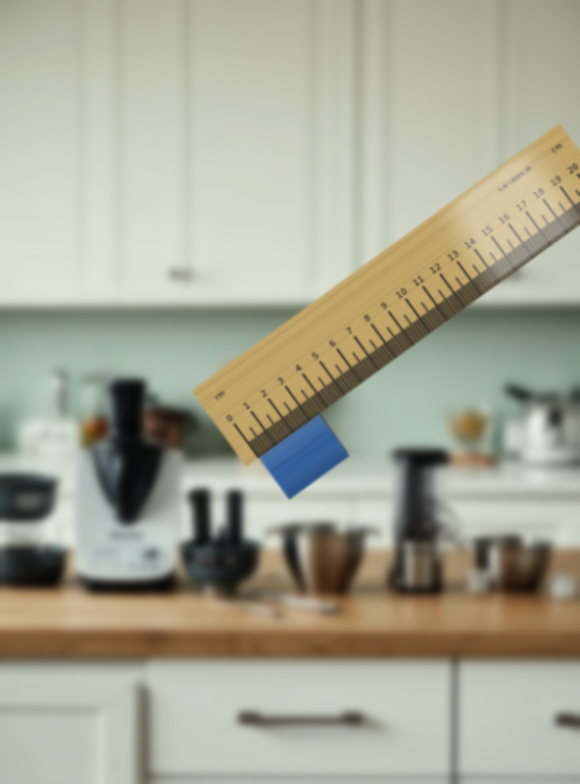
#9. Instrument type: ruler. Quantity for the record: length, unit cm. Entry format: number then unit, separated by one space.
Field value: 3.5 cm
